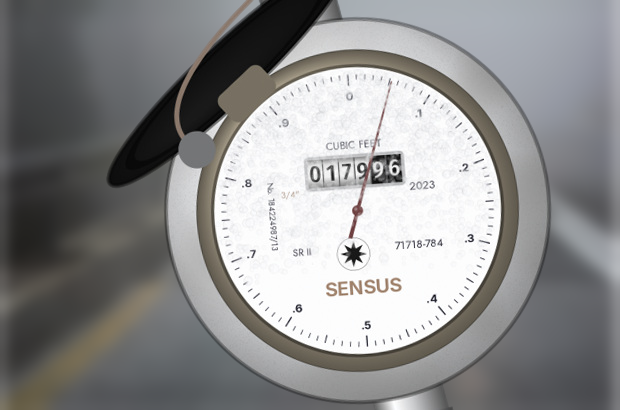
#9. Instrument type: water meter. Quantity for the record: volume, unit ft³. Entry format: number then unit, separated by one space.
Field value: 17996.05 ft³
